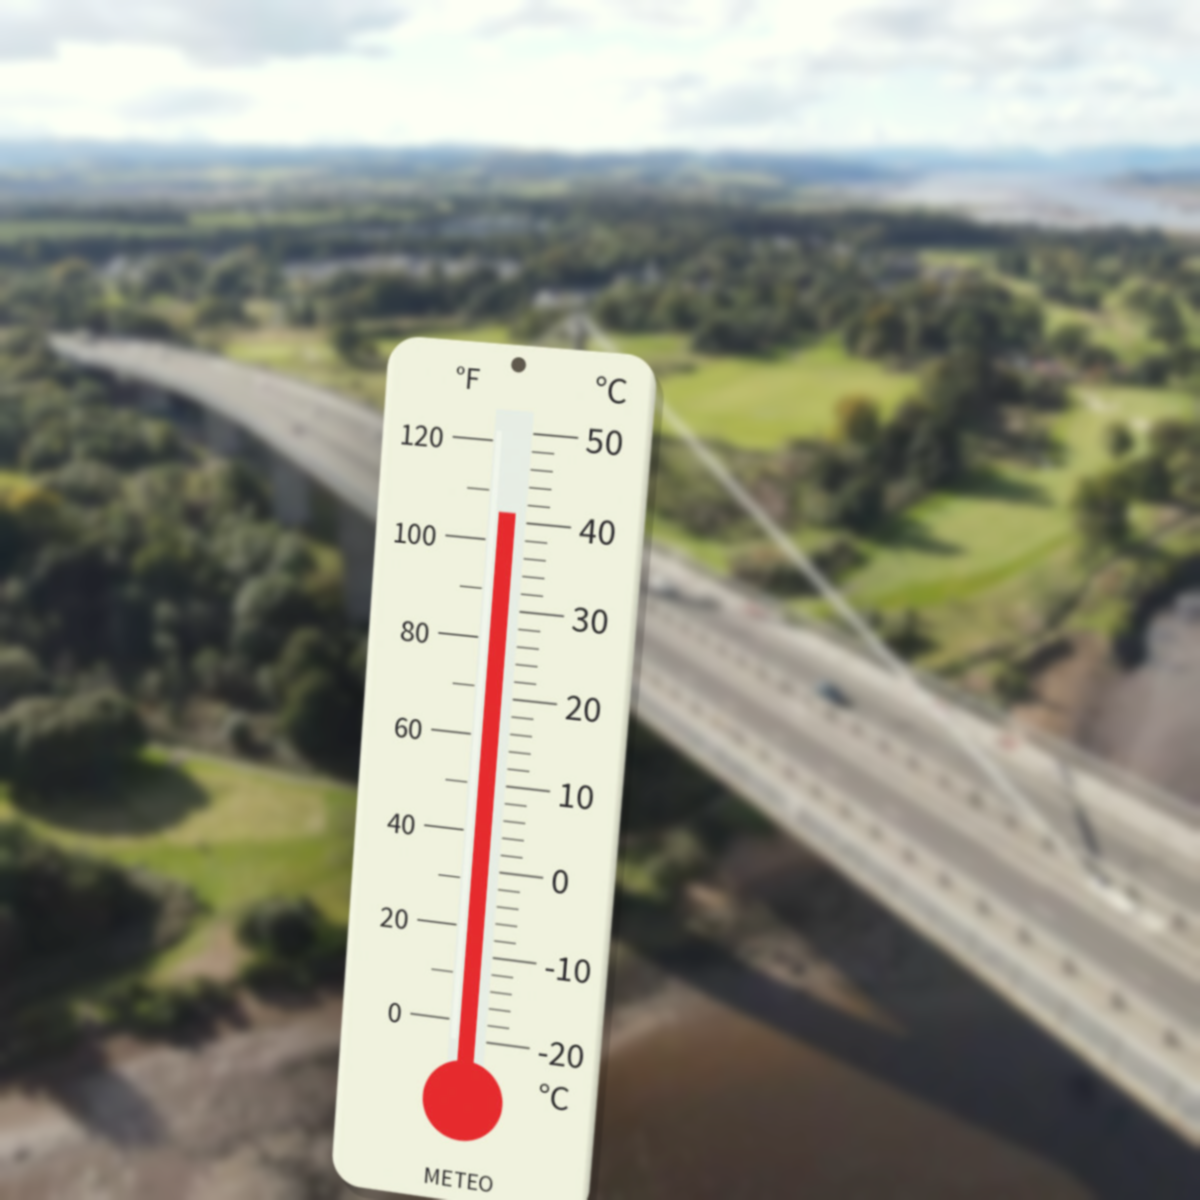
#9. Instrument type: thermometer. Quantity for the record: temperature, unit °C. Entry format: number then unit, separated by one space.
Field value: 41 °C
